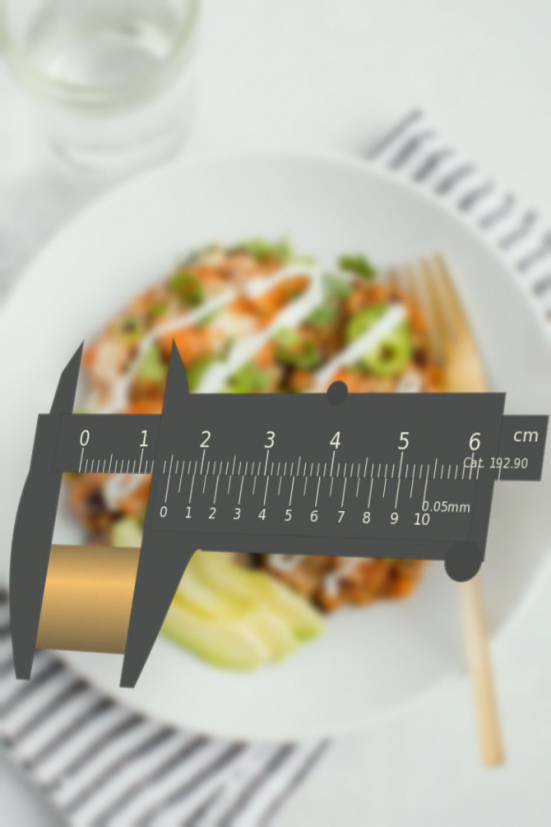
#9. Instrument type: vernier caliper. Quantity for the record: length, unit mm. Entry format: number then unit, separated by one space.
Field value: 15.0 mm
